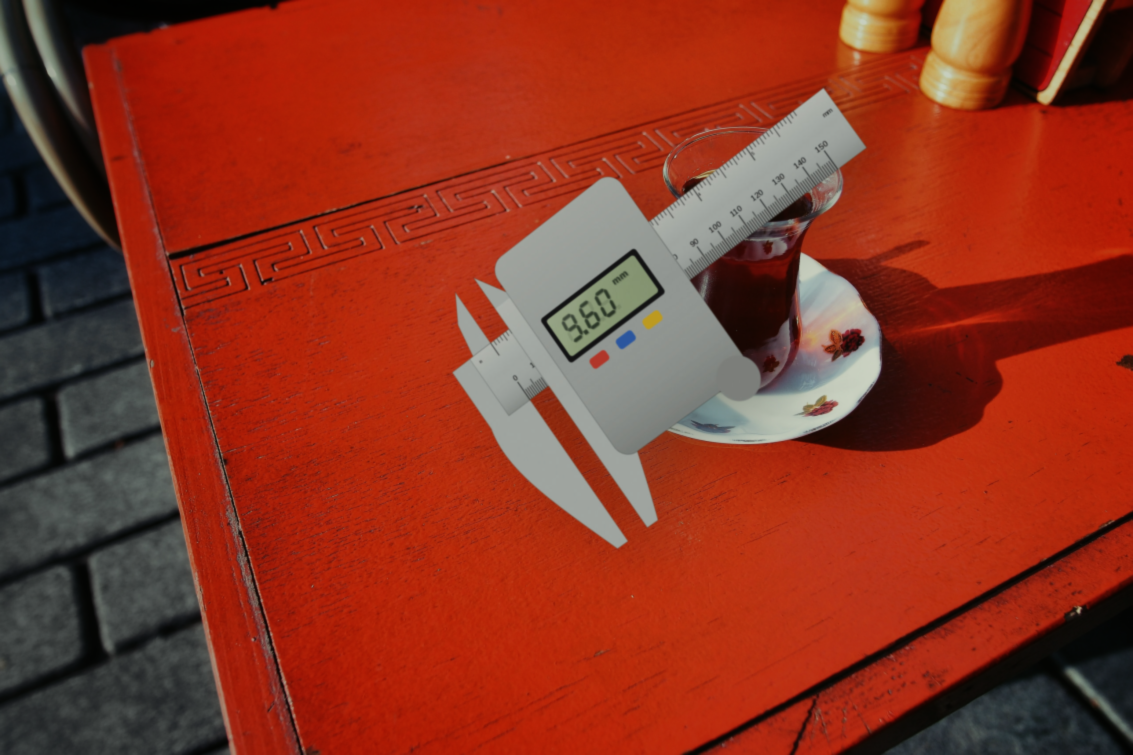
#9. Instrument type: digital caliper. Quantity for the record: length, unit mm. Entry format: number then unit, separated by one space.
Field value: 9.60 mm
